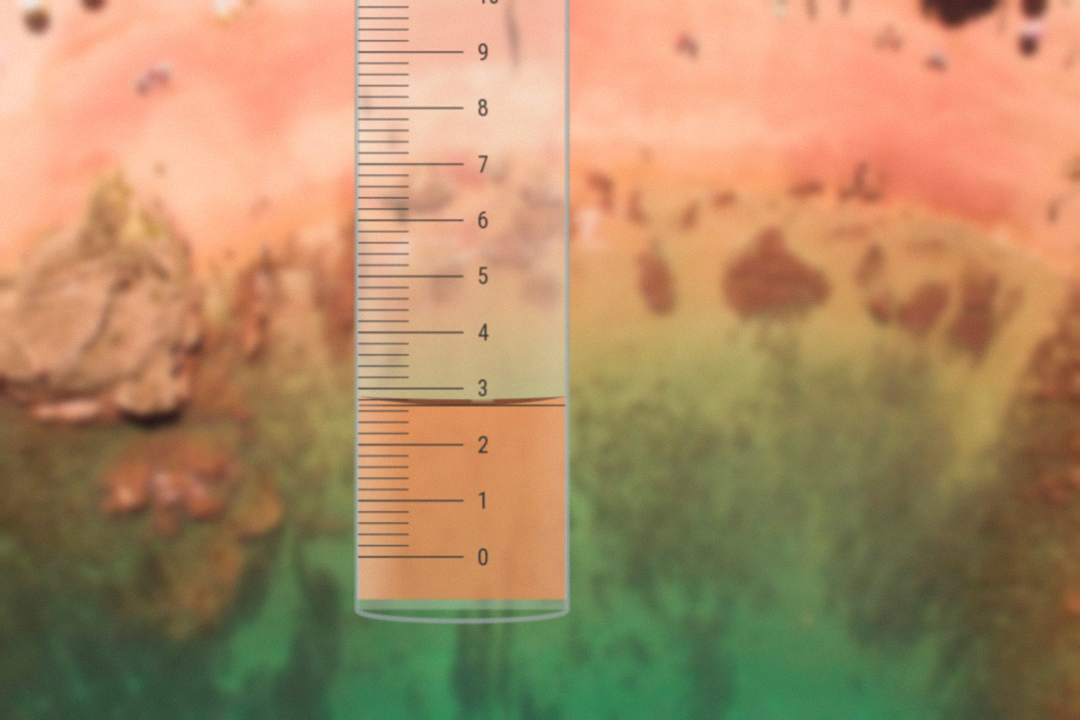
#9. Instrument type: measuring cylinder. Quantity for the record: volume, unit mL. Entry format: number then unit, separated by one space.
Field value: 2.7 mL
